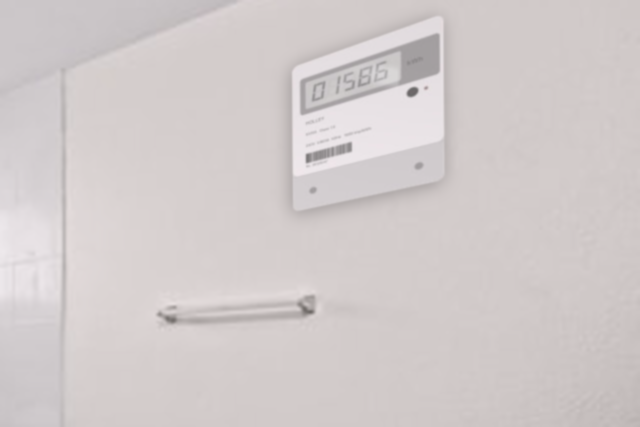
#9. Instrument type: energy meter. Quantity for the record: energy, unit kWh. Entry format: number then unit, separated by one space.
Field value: 1586 kWh
